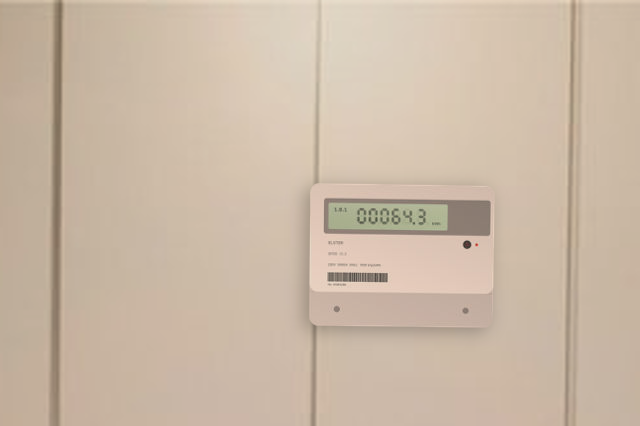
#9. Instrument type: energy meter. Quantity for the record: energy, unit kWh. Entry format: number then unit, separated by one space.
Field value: 64.3 kWh
